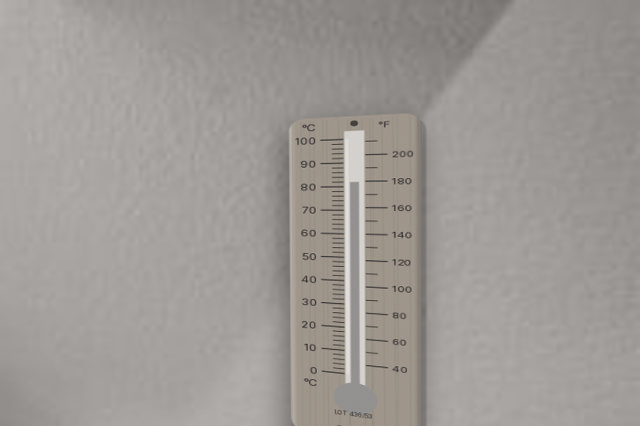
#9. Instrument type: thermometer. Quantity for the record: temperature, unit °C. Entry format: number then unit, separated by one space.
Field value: 82 °C
